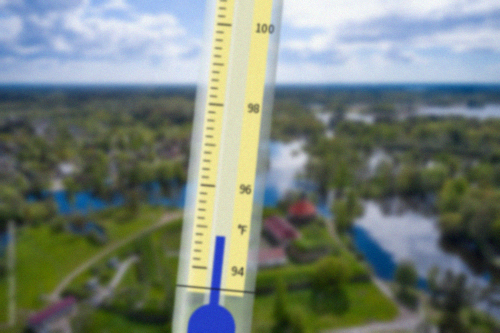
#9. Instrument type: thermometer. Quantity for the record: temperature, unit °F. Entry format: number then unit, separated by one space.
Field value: 94.8 °F
